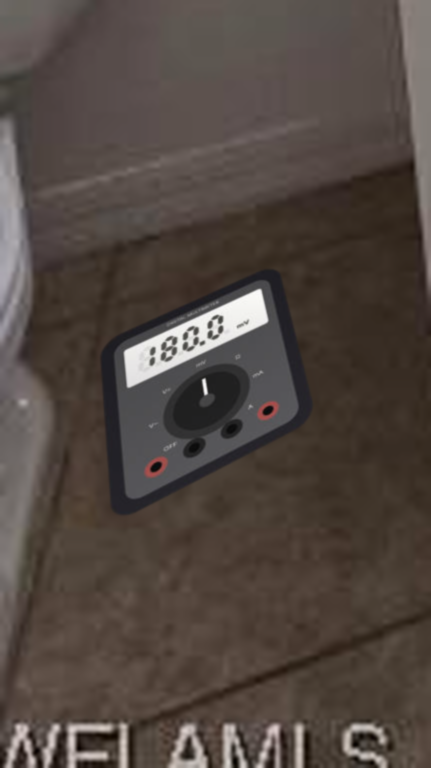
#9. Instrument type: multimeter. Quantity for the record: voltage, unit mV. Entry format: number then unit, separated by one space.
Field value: 180.0 mV
